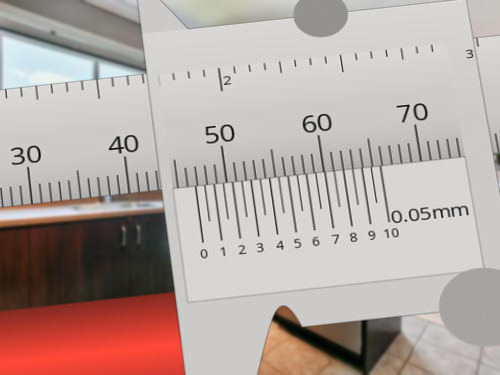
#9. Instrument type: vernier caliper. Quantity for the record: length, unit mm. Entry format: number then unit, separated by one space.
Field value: 46.8 mm
